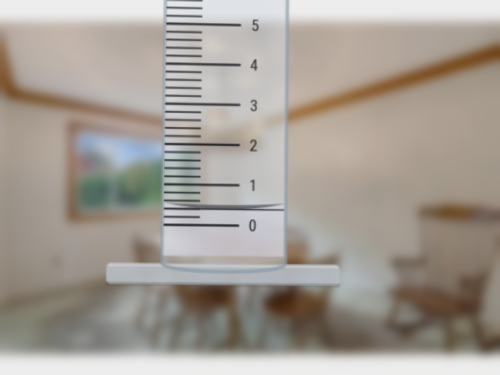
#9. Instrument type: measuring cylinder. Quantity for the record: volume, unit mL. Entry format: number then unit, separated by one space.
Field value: 0.4 mL
